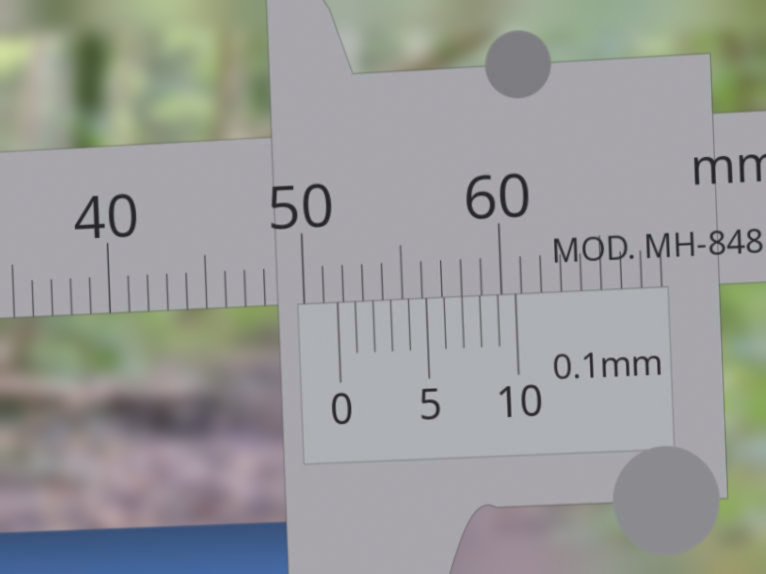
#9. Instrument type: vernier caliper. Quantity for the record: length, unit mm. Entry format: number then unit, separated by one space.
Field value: 51.7 mm
